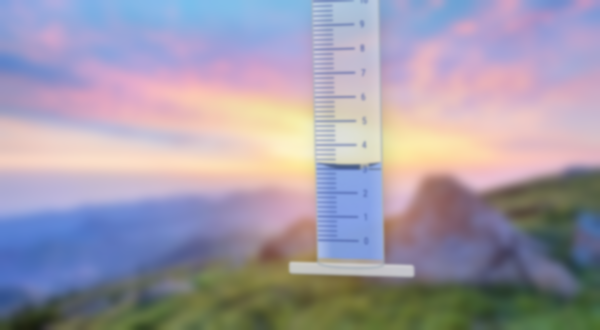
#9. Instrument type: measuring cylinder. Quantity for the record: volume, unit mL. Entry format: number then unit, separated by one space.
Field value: 3 mL
